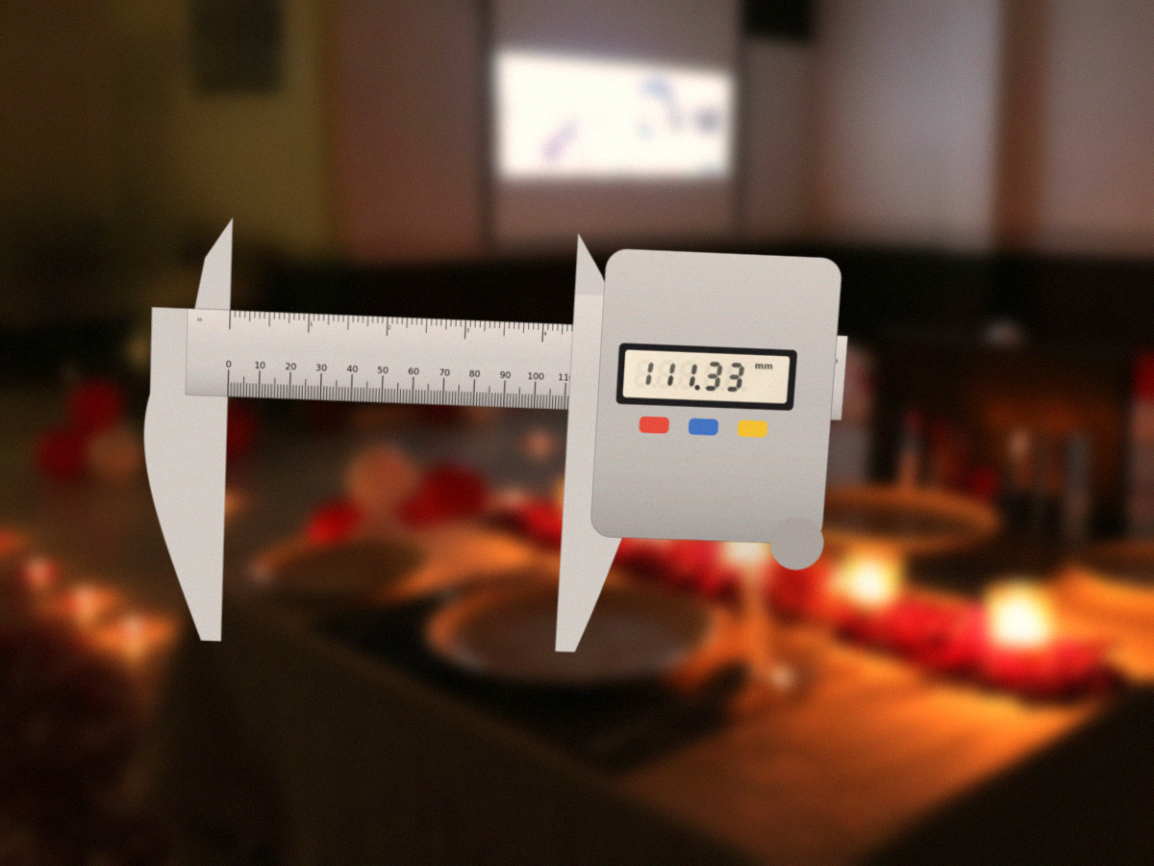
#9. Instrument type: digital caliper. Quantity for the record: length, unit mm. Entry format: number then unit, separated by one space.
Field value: 111.33 mm
